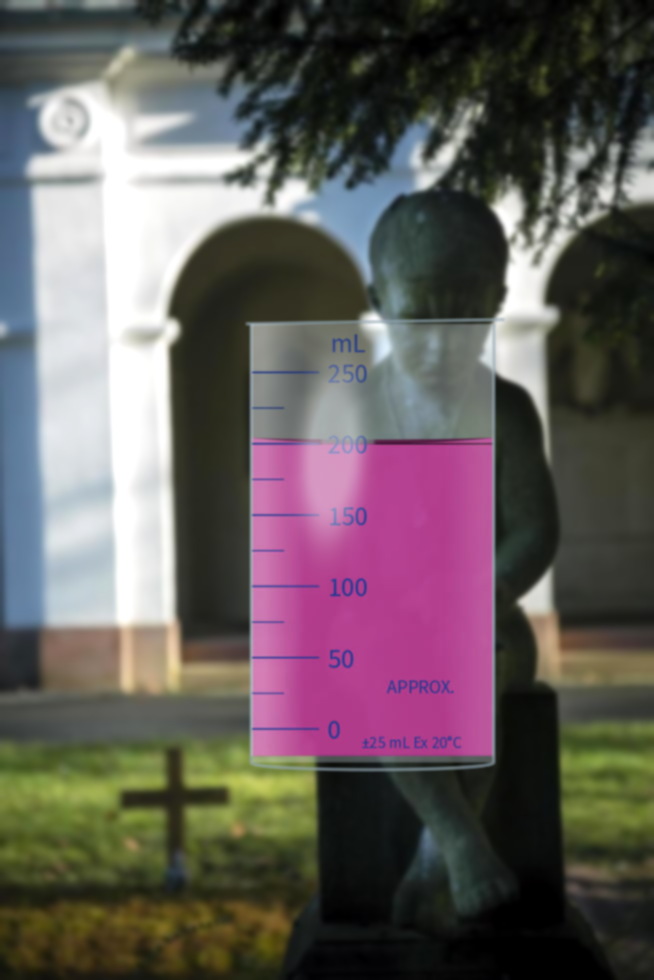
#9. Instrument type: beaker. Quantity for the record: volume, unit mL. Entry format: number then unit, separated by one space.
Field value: 200 mL
